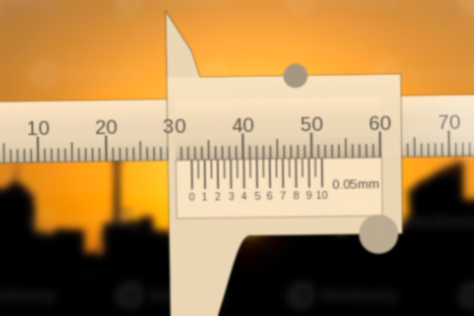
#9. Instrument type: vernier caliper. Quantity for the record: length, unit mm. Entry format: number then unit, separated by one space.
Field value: 32.5 mm
